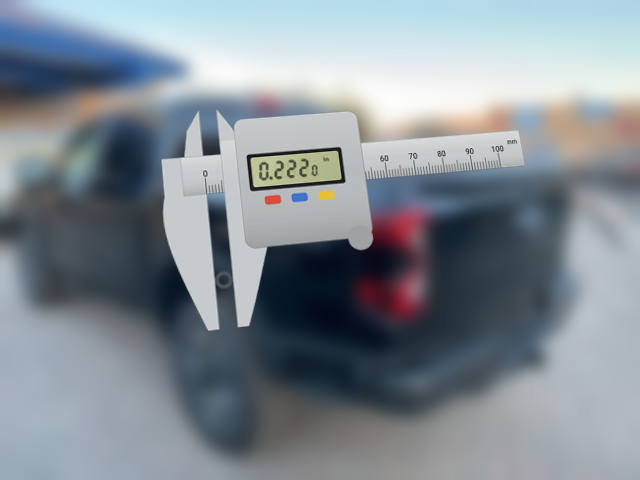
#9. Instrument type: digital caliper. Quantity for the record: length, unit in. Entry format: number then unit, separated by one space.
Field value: 0.2220 in
